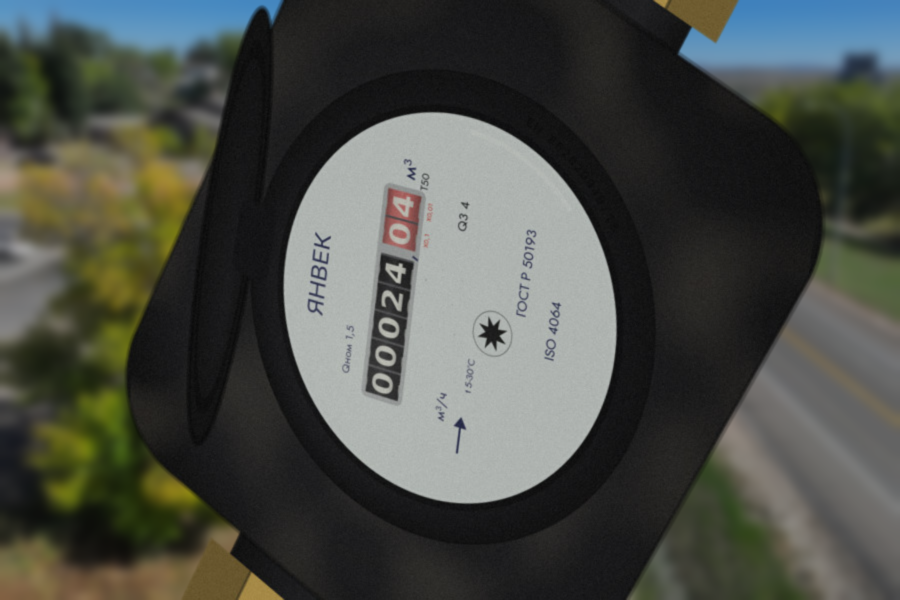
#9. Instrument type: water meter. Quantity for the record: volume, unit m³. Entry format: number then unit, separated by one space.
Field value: 24.04 m³
